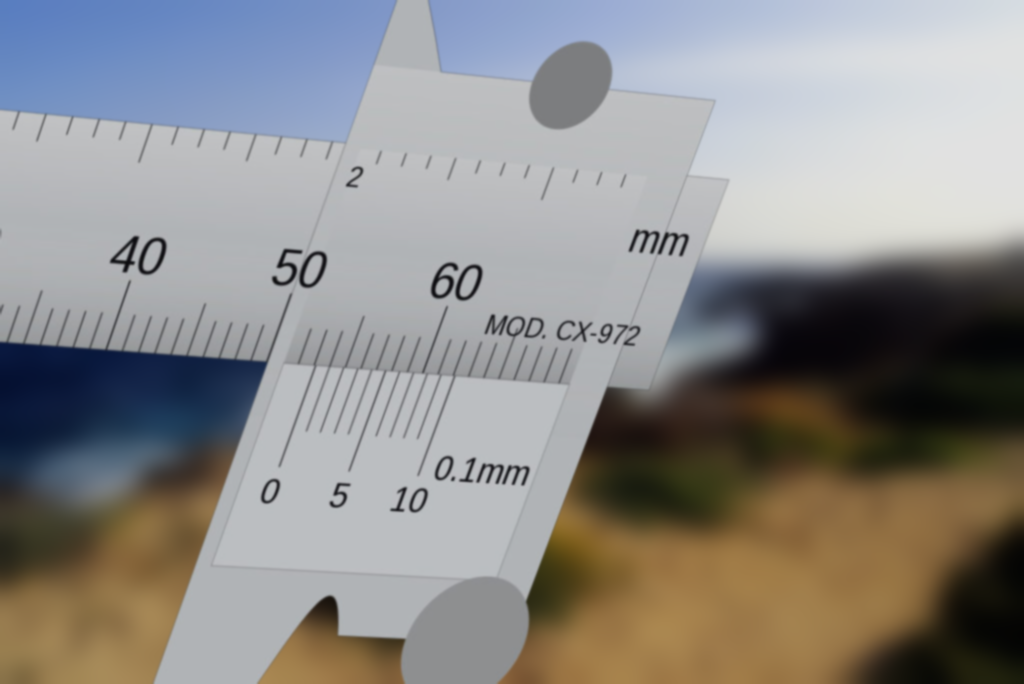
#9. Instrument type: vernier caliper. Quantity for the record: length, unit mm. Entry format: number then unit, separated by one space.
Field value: 53.1 mm
